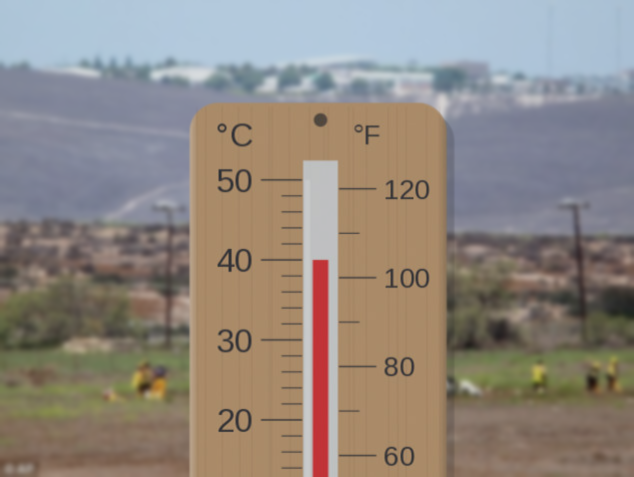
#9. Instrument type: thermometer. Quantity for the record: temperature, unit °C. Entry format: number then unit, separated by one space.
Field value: 40 °C
